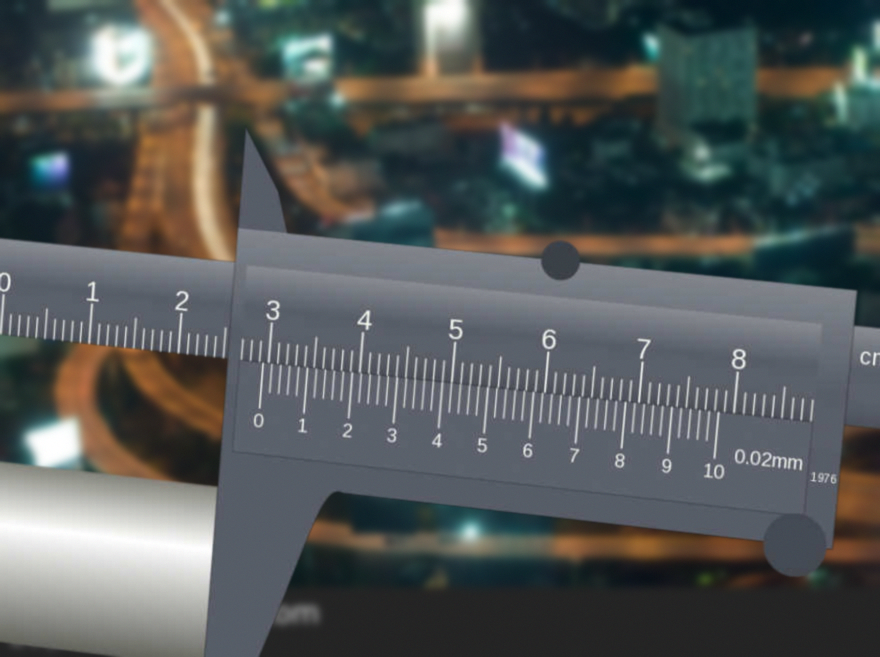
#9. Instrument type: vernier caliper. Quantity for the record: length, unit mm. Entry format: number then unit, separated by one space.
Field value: 29.4 mm
